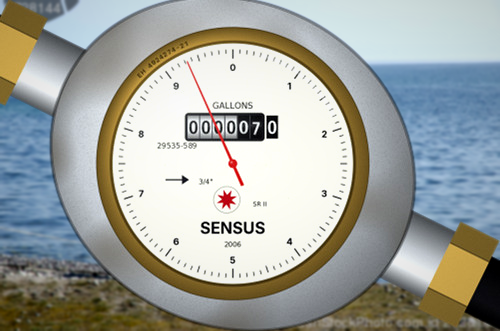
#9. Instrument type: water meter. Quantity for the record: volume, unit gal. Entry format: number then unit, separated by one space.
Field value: 69.3 gal
